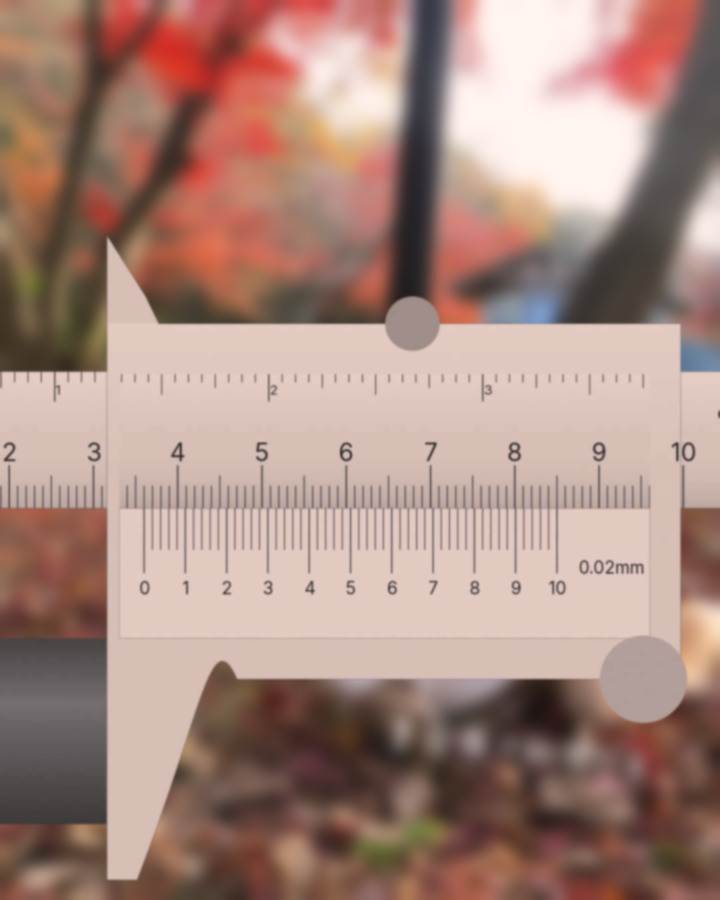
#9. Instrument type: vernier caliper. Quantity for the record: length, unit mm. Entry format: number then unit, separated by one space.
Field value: 36.0 mm
